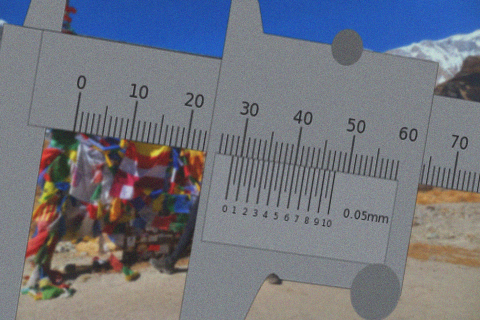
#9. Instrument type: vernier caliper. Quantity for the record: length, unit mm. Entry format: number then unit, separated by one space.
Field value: 28.5 mm
